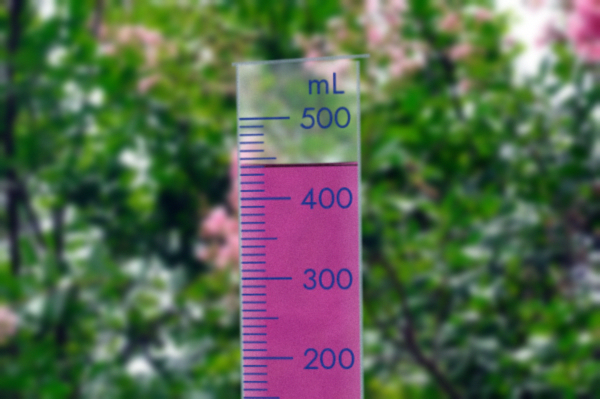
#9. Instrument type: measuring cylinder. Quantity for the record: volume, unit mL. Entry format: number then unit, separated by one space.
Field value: 440 mL
